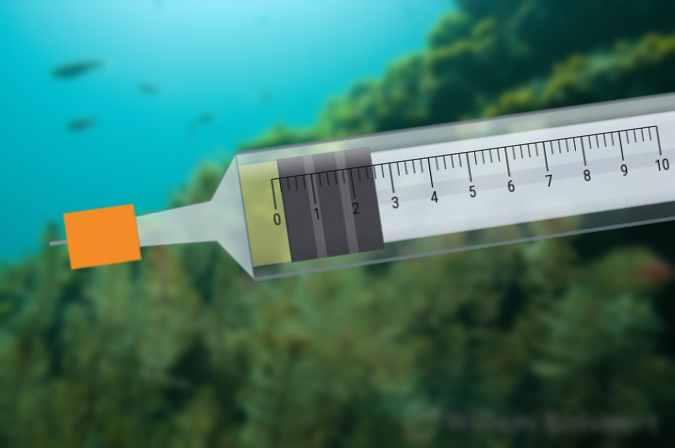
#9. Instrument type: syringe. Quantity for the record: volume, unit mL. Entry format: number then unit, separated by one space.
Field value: 0.2 mL
